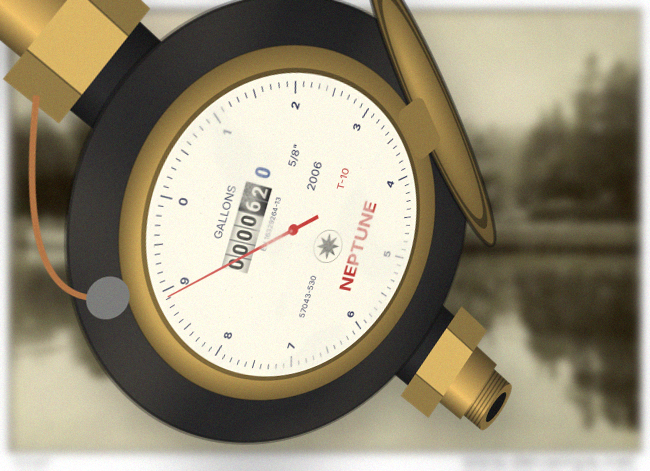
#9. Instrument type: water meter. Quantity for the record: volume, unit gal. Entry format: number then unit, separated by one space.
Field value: 618.9 gal
